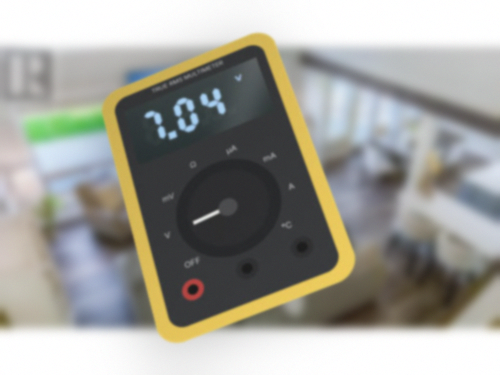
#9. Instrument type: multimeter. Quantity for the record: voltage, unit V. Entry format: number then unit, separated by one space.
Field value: 7.04 V
